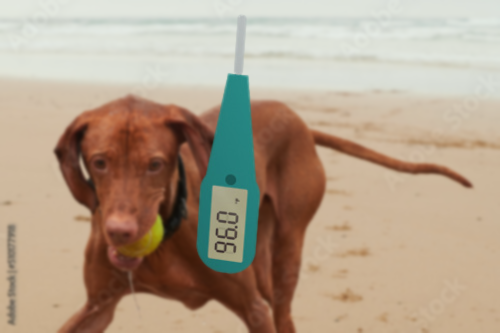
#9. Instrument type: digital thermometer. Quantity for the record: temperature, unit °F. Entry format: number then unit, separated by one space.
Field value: 96.0 °F
